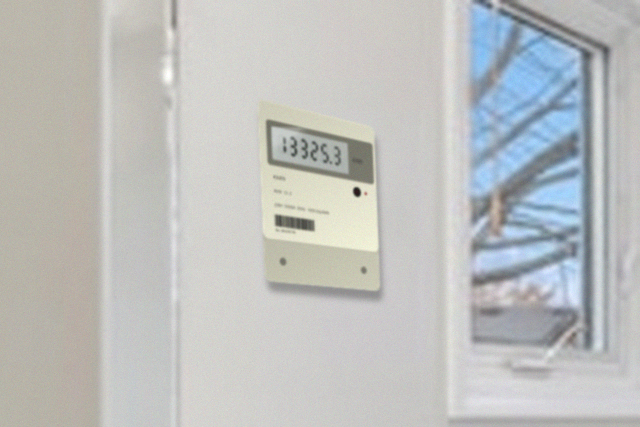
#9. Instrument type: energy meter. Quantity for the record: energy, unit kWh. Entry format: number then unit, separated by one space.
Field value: 13325.3 kWh
